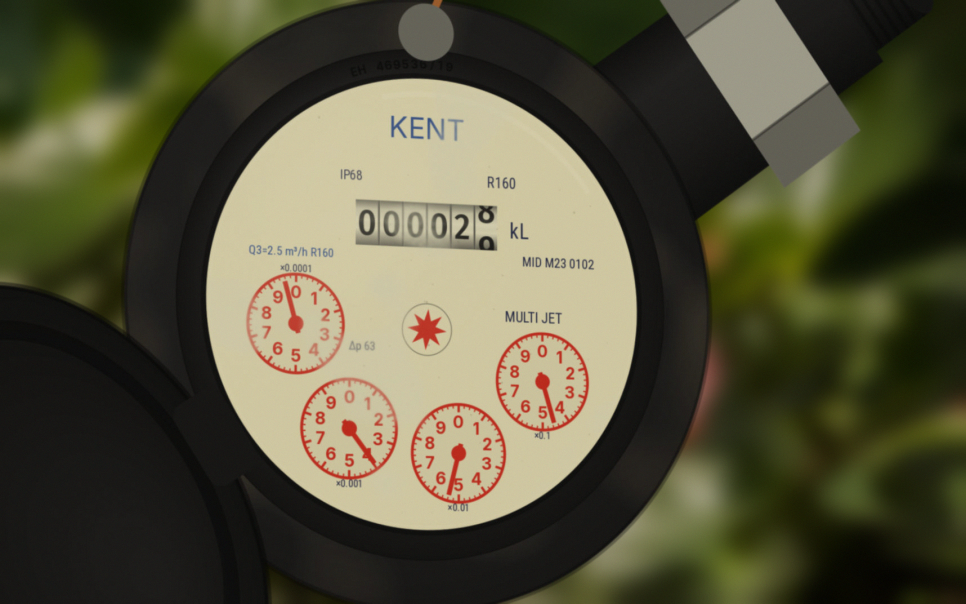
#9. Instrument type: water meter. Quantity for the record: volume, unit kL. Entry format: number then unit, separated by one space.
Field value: 28.4539 kL
